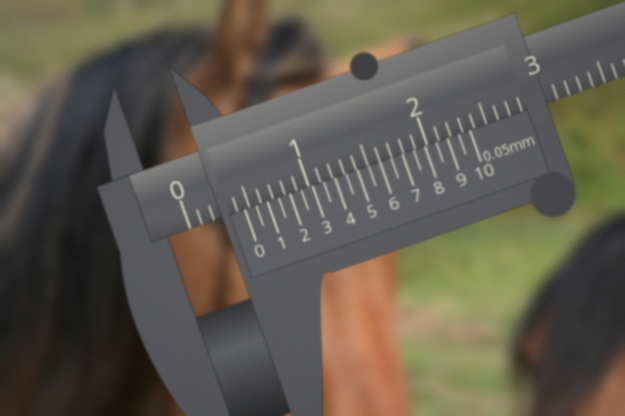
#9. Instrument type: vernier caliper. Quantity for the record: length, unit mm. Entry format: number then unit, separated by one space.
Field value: 4.6 mm
